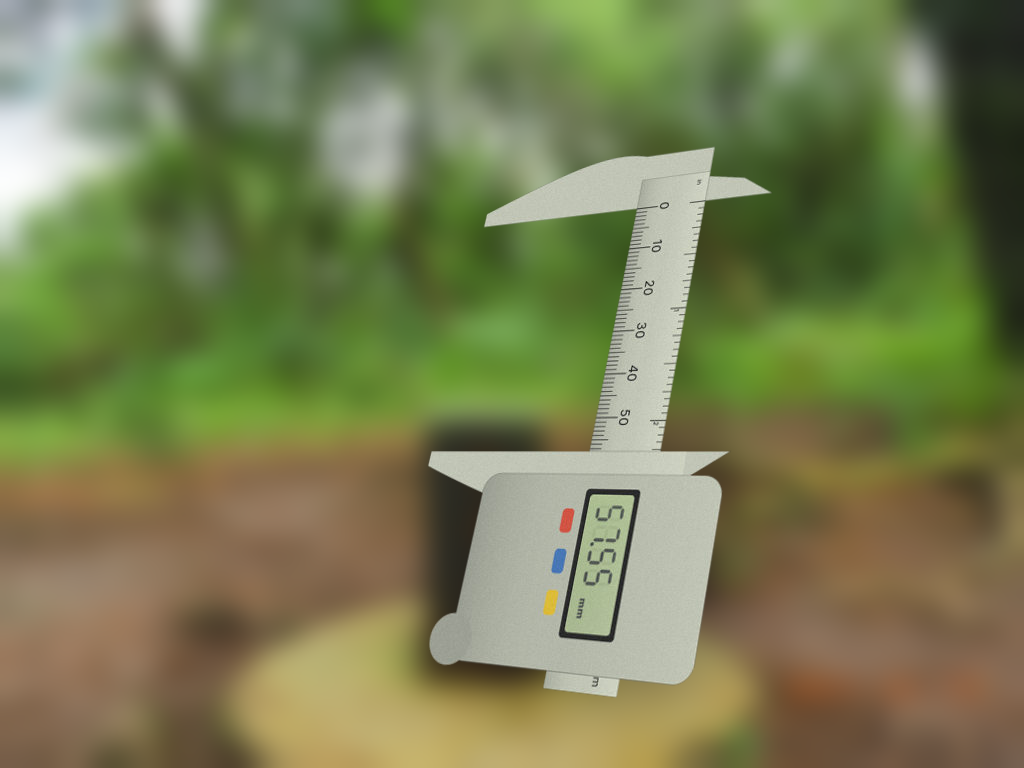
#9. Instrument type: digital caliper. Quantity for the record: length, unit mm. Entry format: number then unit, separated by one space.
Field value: 57.55 mm
